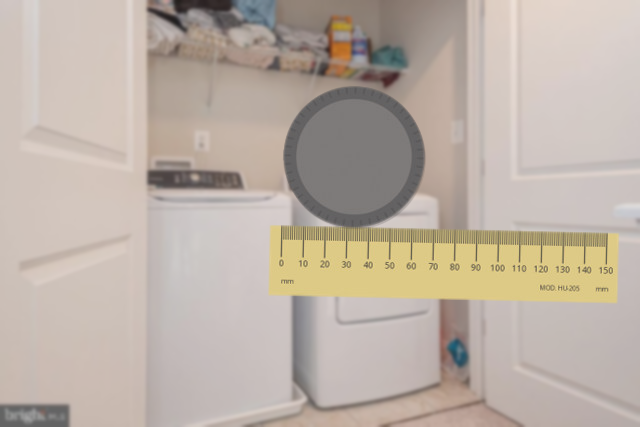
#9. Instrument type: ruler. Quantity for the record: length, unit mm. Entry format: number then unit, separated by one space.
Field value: 65 mm
